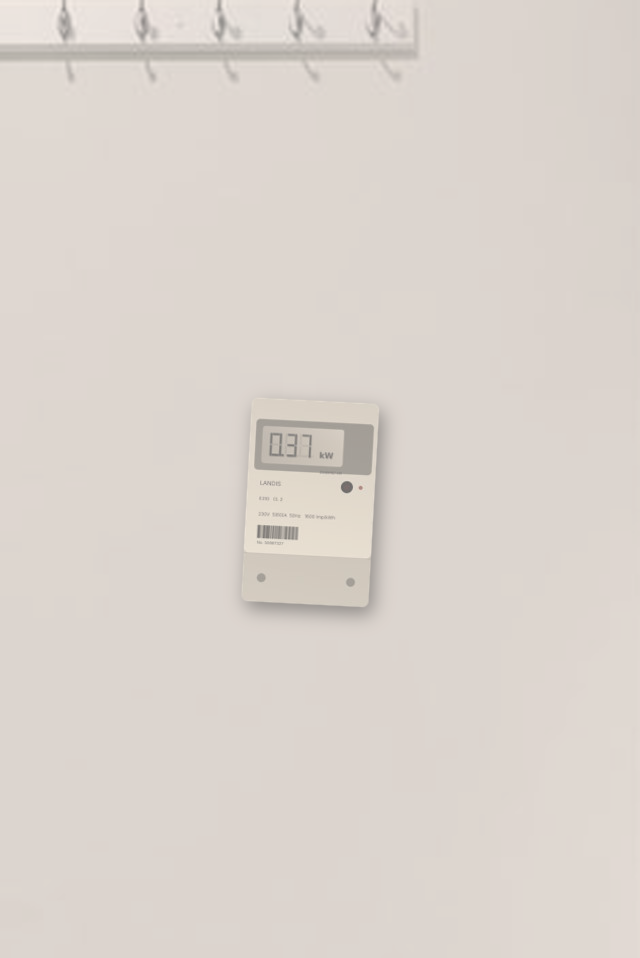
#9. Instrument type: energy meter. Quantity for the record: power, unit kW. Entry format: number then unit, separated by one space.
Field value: 0.37 kW
